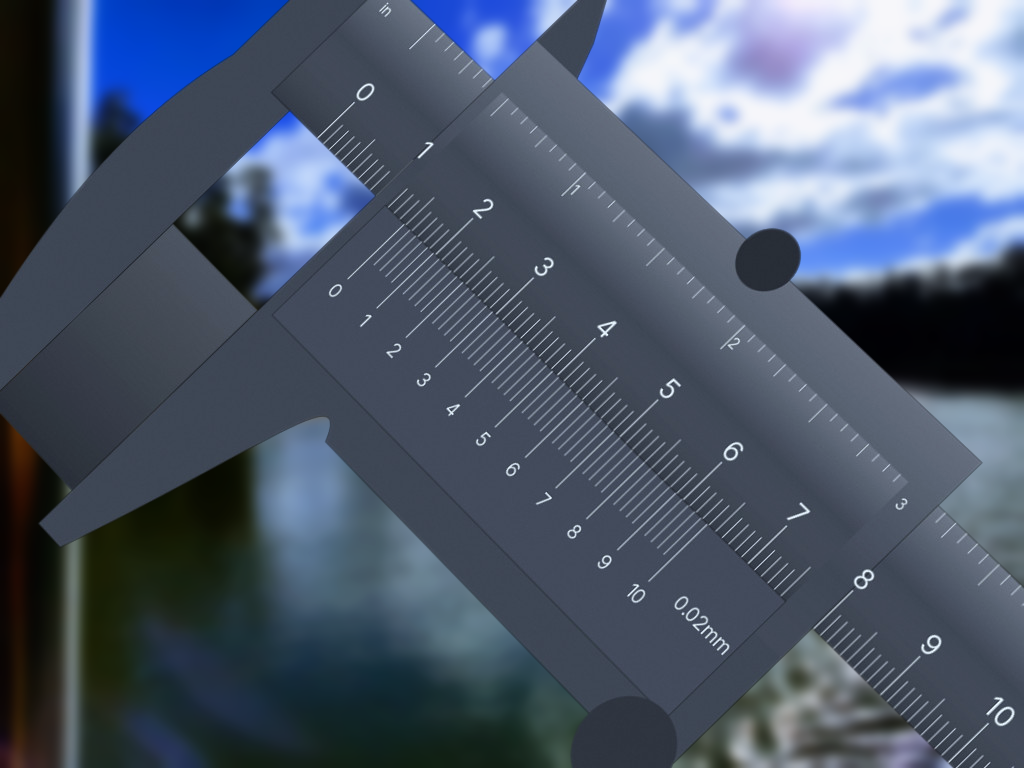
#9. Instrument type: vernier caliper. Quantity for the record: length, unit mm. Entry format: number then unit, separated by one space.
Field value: 14.8 mm
